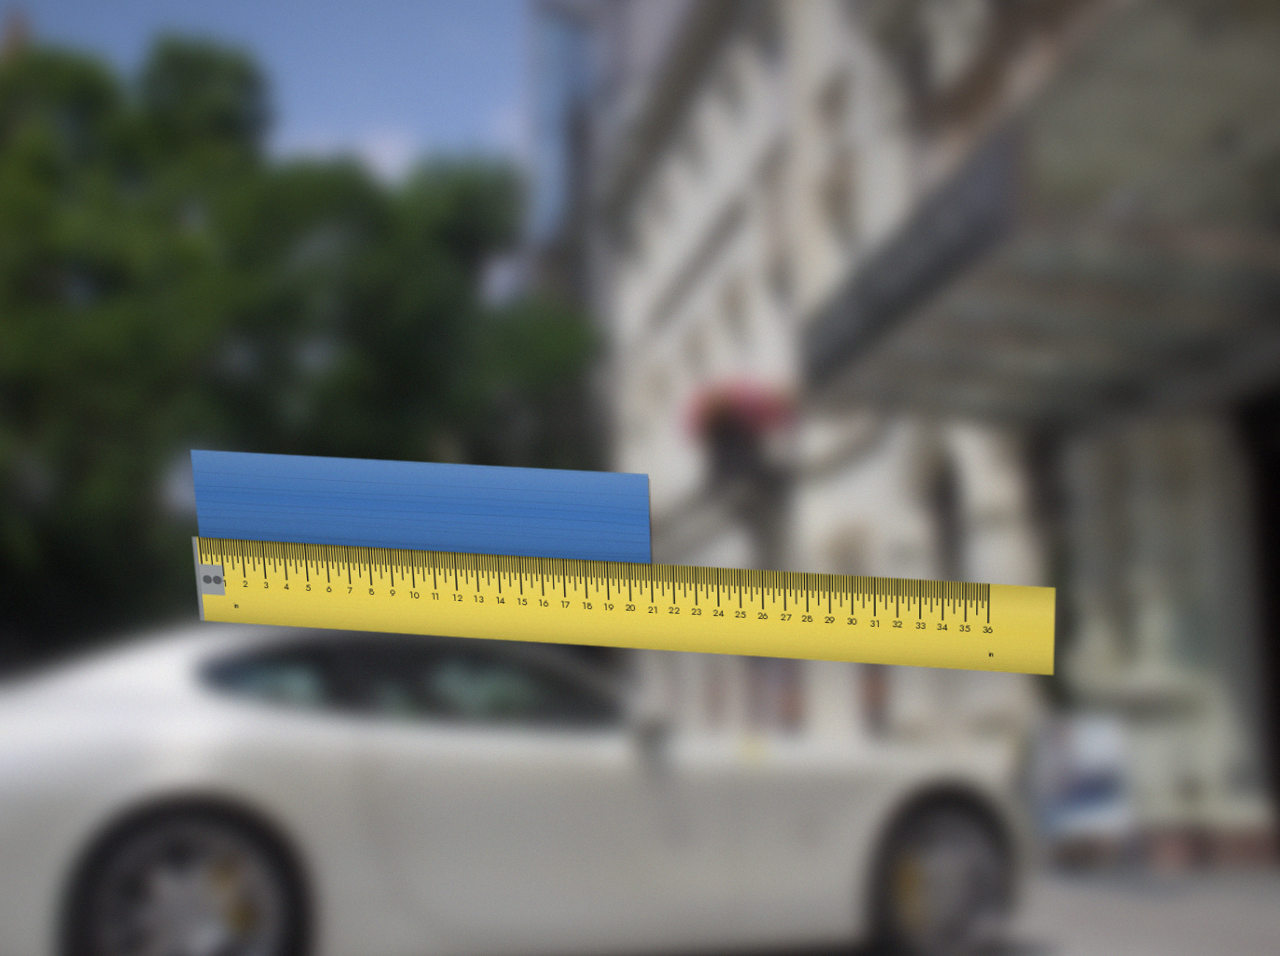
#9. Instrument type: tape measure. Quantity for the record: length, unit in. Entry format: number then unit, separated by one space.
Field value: 21 in
